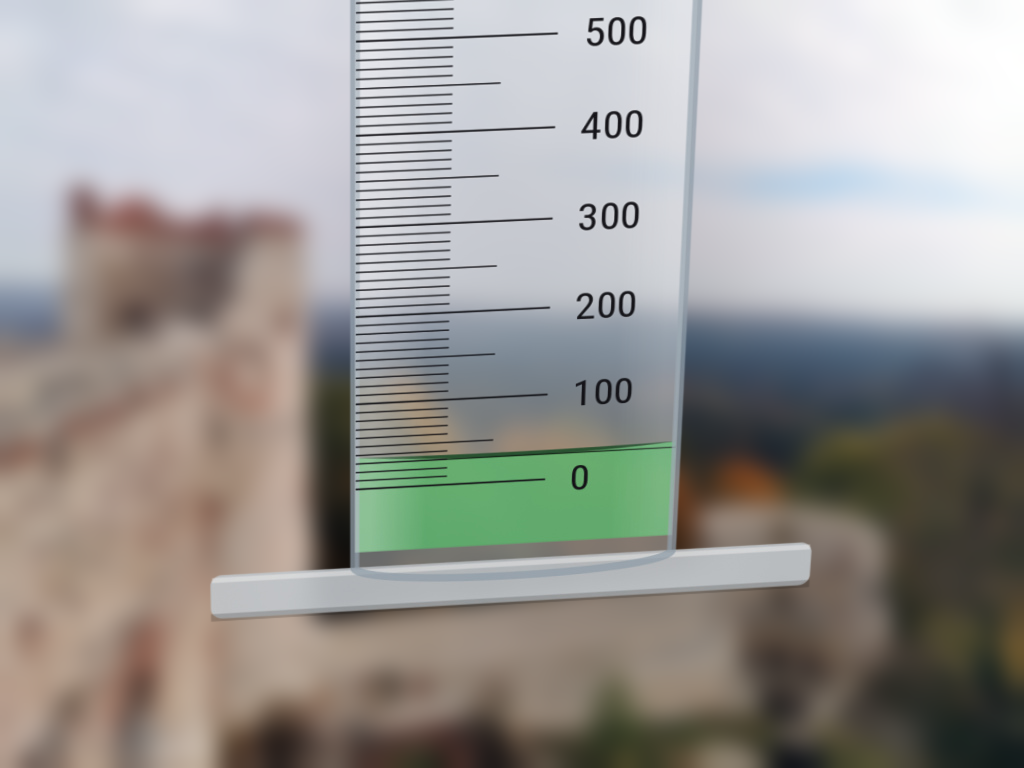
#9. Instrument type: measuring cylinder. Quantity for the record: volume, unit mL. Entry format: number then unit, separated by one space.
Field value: 30 mL
